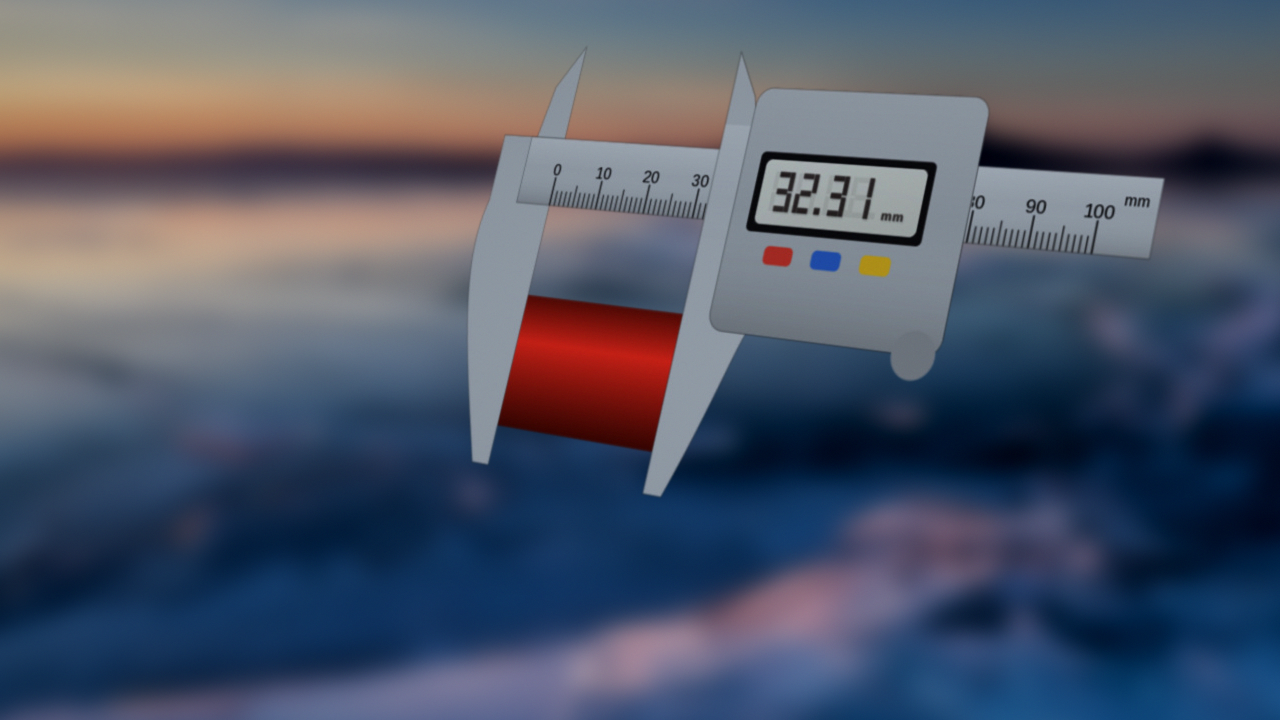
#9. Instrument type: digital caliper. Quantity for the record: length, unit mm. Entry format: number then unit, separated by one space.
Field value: 32.31 mm
